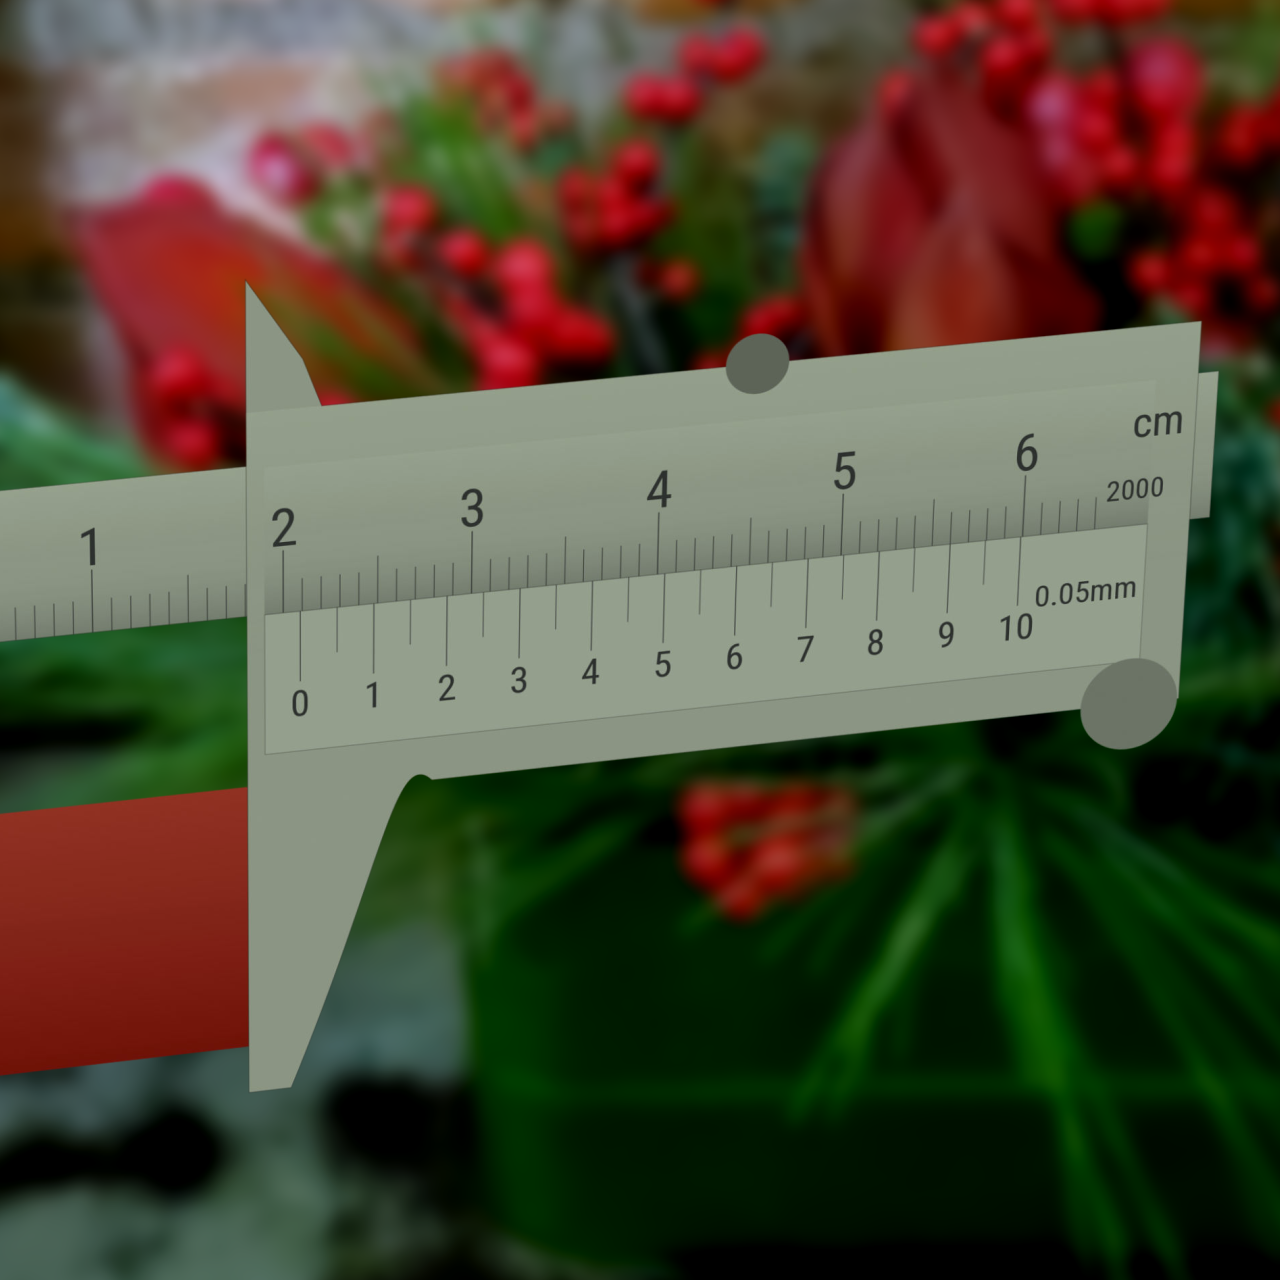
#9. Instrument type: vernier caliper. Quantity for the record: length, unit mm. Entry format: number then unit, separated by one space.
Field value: 20.9 mm
